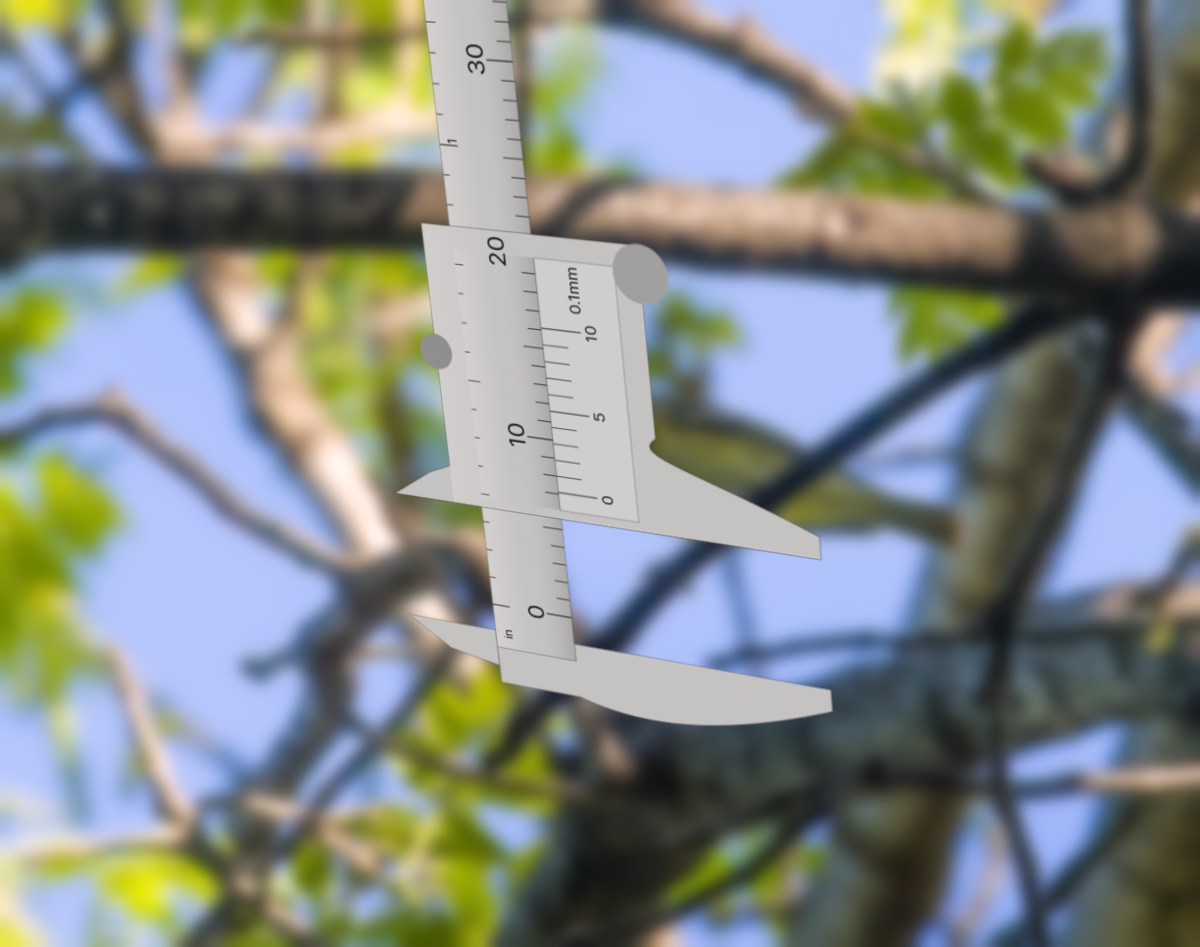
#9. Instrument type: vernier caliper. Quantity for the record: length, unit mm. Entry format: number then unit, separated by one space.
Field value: 7.1 mm
